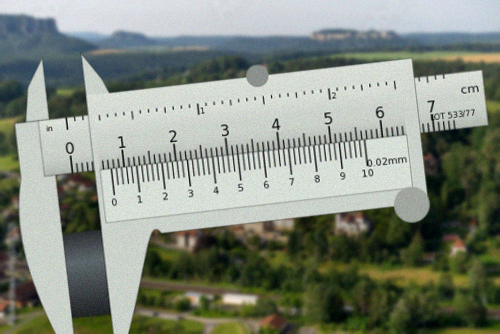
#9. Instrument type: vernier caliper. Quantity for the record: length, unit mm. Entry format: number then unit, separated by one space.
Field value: 7.5 mm
